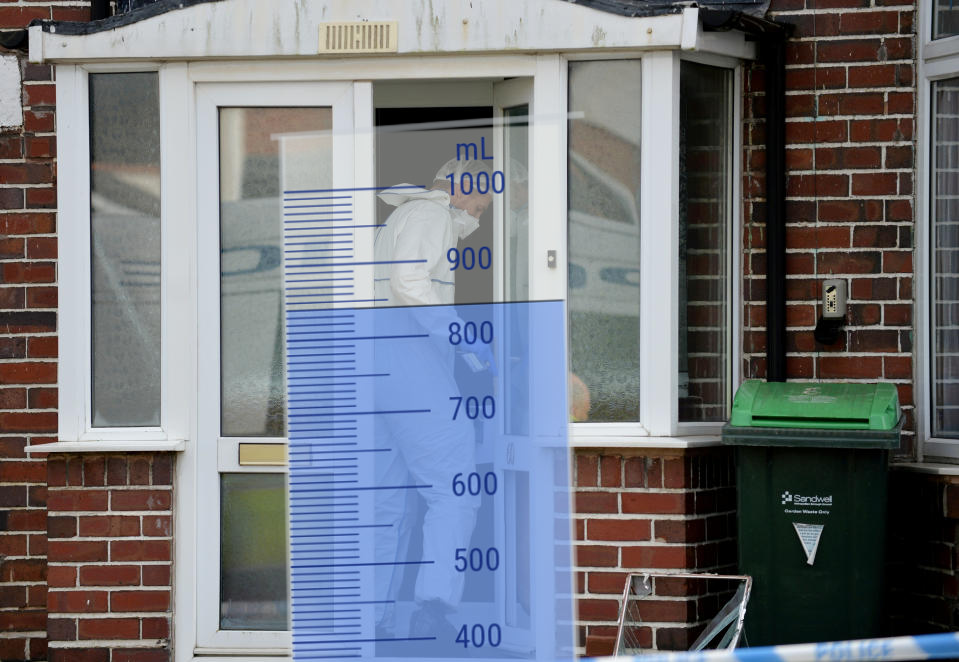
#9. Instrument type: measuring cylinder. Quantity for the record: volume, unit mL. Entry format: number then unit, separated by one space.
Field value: 840 mL
